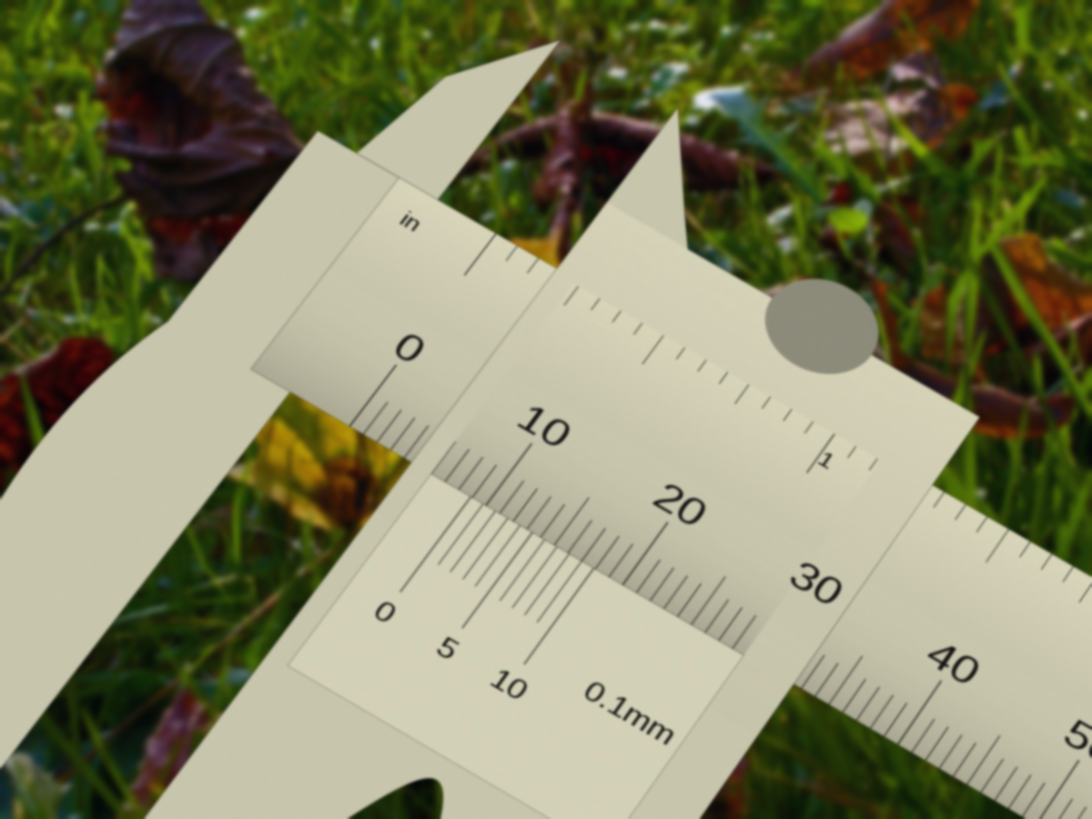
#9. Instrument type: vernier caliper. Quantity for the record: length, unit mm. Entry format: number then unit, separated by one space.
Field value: 8.9 mm
